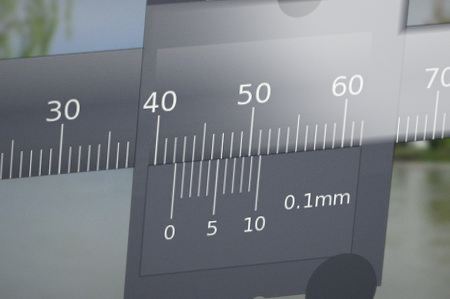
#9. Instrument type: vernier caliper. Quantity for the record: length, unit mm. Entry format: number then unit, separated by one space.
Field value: 42.2 mm
